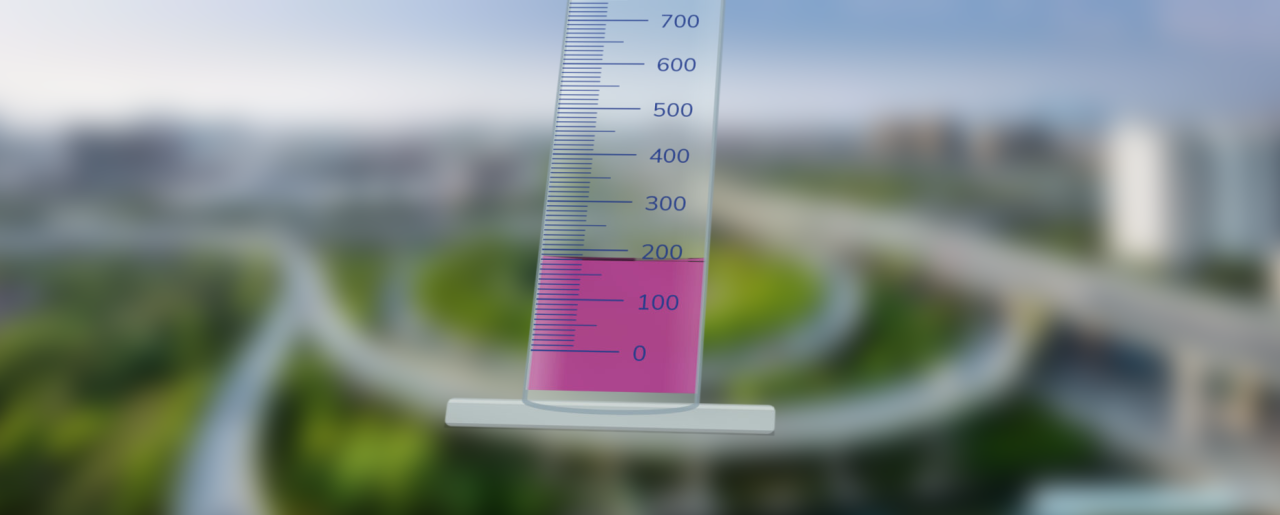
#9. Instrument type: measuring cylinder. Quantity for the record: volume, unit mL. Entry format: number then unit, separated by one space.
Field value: 180 mL
